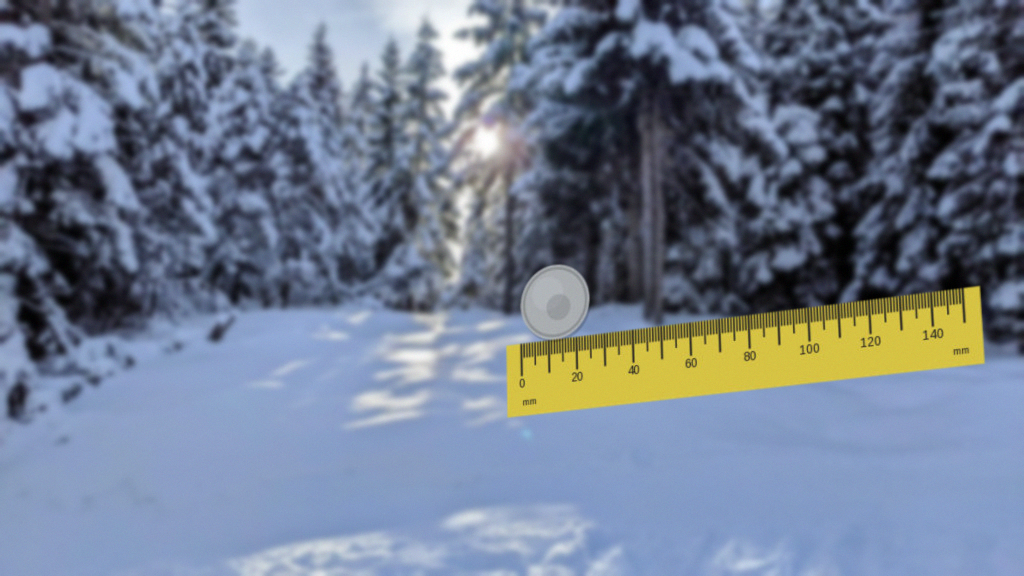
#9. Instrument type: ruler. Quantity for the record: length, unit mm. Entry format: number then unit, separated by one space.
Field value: 25 mm
